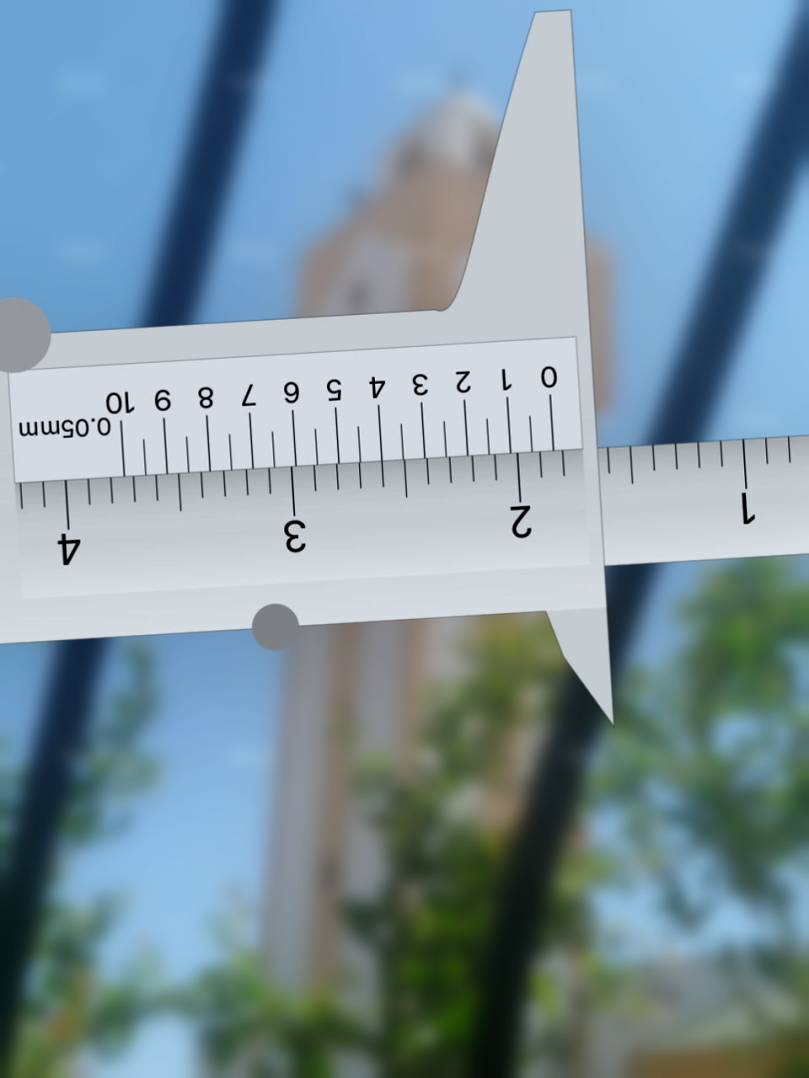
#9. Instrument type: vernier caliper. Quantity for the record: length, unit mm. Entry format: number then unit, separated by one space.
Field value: 18.40 mm
